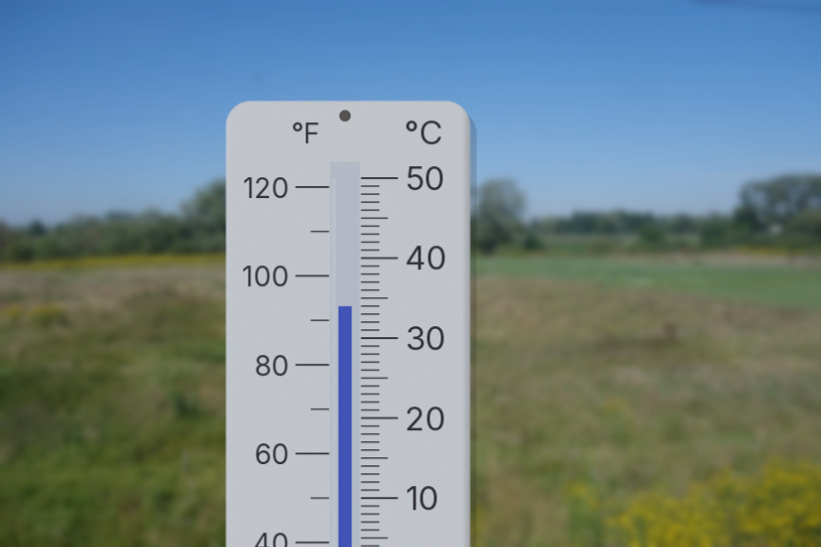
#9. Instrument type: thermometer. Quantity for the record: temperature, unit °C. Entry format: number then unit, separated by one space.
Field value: 34 °C
